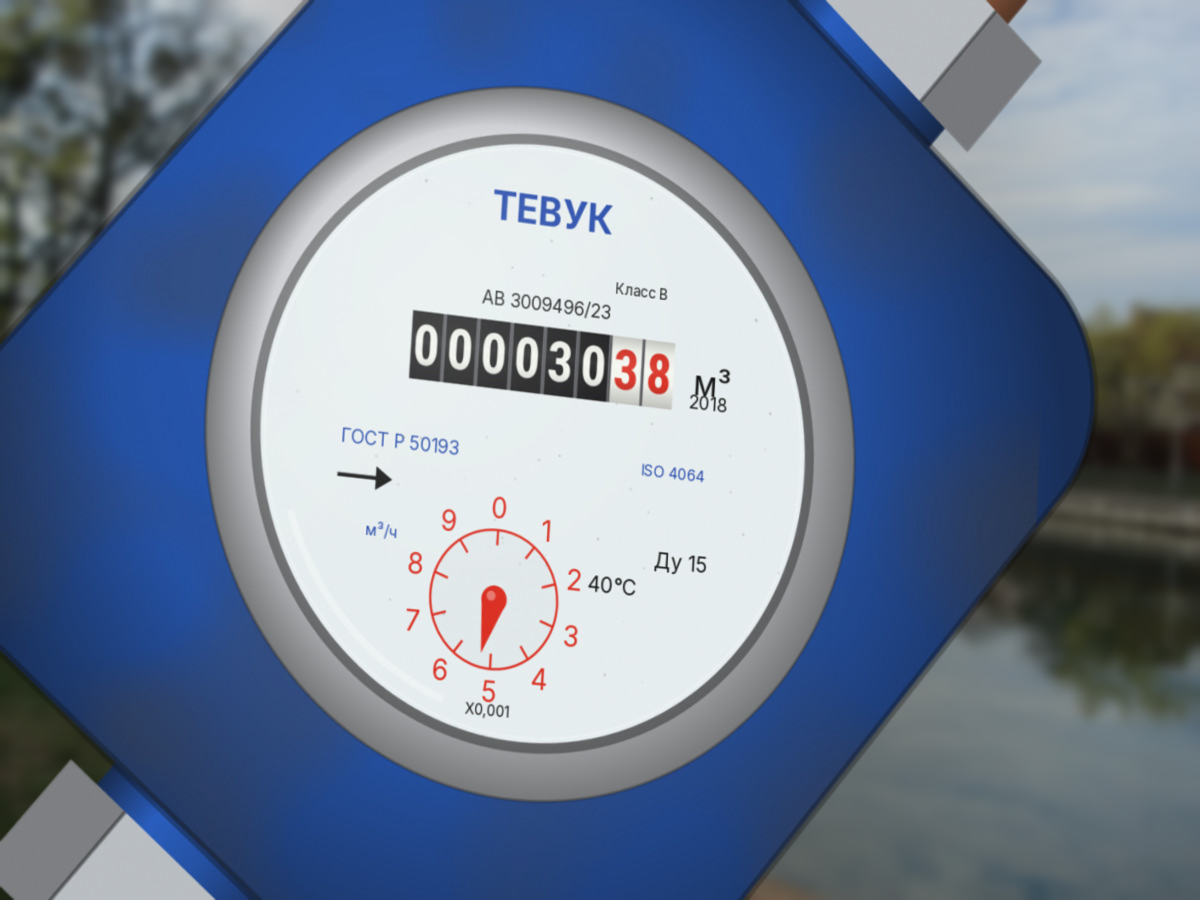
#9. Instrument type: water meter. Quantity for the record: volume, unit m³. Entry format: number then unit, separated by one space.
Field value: 30.385 m³
